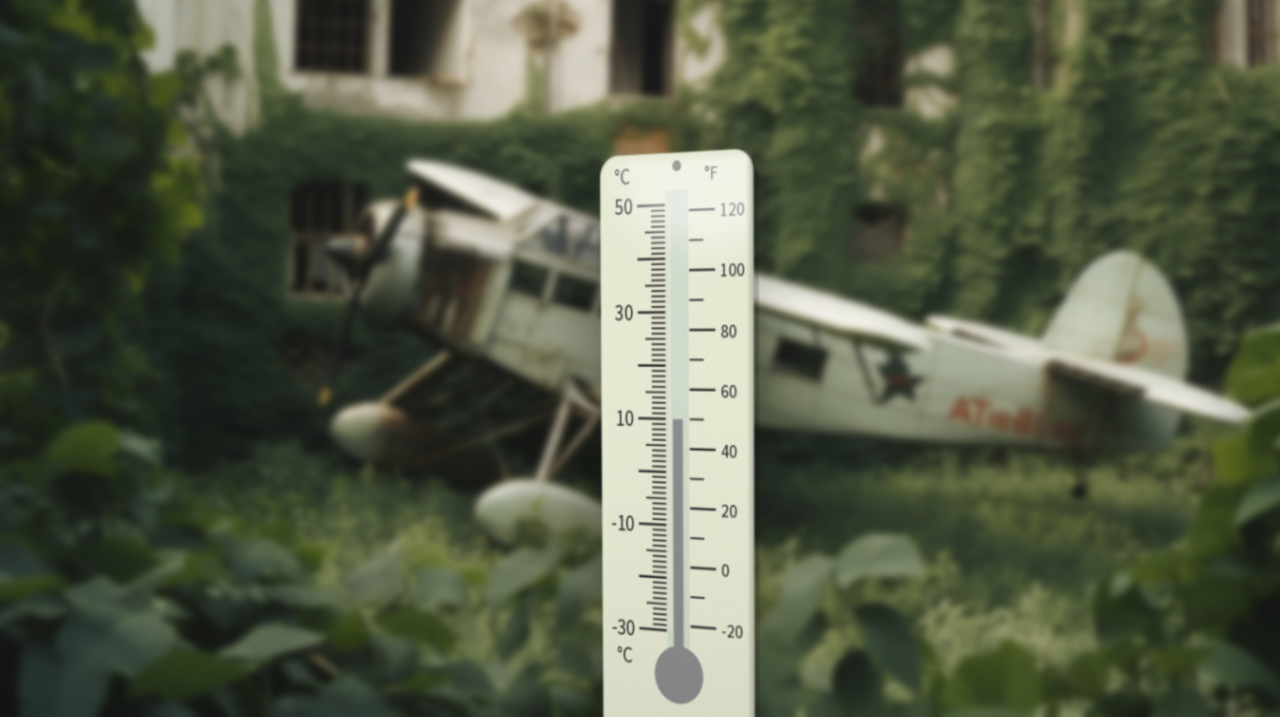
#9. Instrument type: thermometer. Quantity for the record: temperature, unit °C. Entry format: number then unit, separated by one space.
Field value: 10 °C
